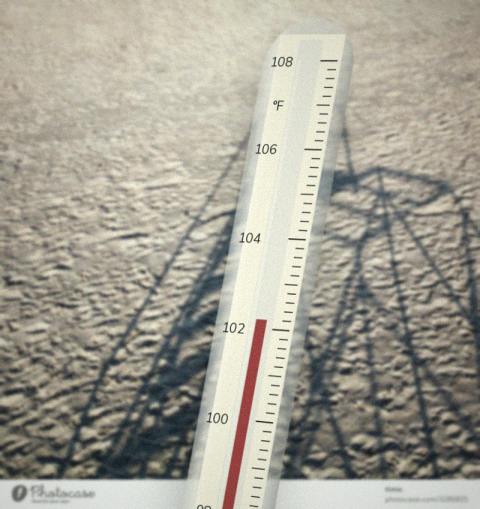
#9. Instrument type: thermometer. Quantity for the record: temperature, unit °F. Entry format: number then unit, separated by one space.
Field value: 102.2 °F
